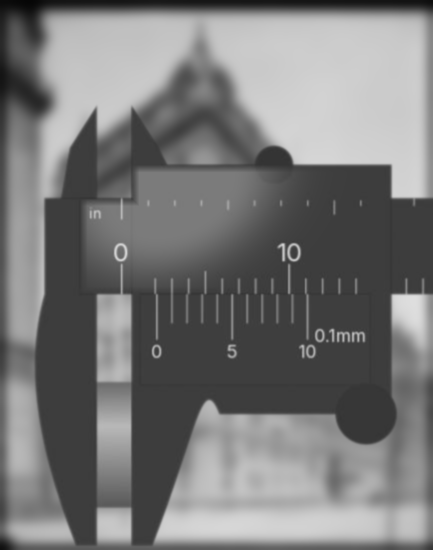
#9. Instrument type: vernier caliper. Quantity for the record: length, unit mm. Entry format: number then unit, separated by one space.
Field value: 2.1 mm
